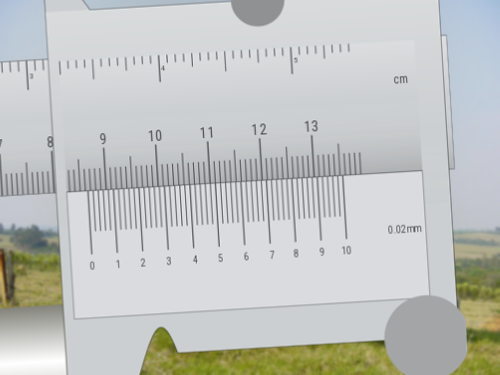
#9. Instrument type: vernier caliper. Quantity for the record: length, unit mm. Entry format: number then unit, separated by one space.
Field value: 86.5 mm
